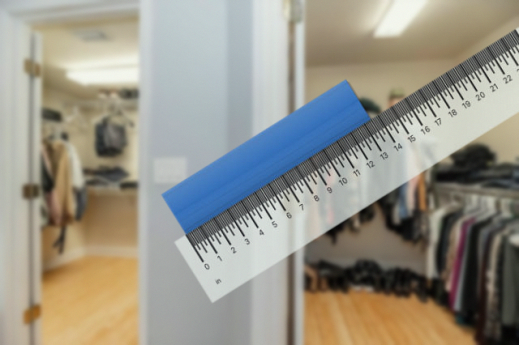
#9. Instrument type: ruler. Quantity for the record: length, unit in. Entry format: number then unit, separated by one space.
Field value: 13.5 in
